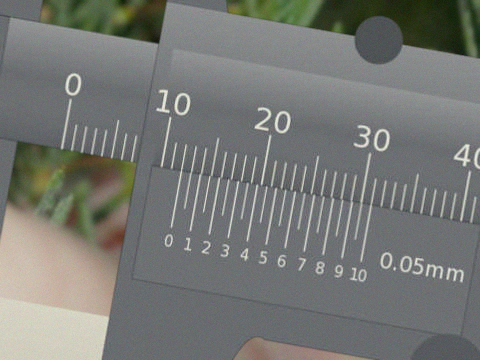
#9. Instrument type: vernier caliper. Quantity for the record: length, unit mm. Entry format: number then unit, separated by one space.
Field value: 12.0 mm
